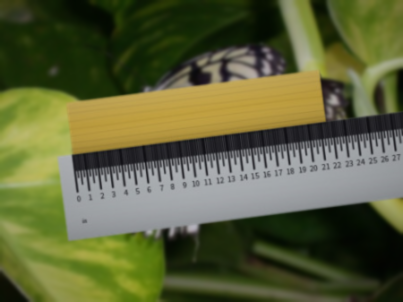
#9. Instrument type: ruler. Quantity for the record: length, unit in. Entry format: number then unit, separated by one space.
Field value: 21.5 in
